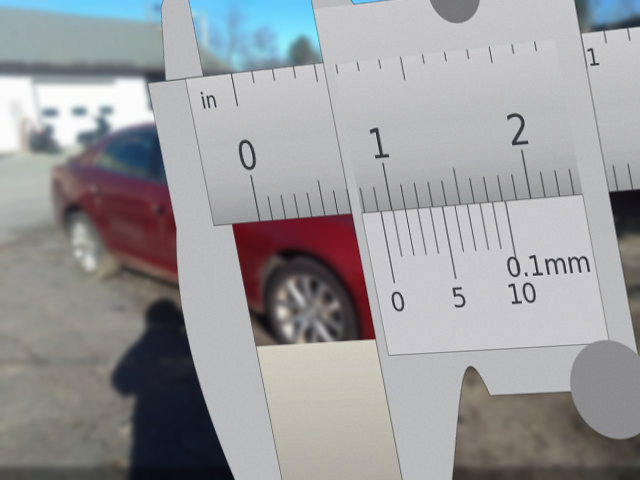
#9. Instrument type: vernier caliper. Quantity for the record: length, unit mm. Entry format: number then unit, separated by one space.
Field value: 9.2 mm
